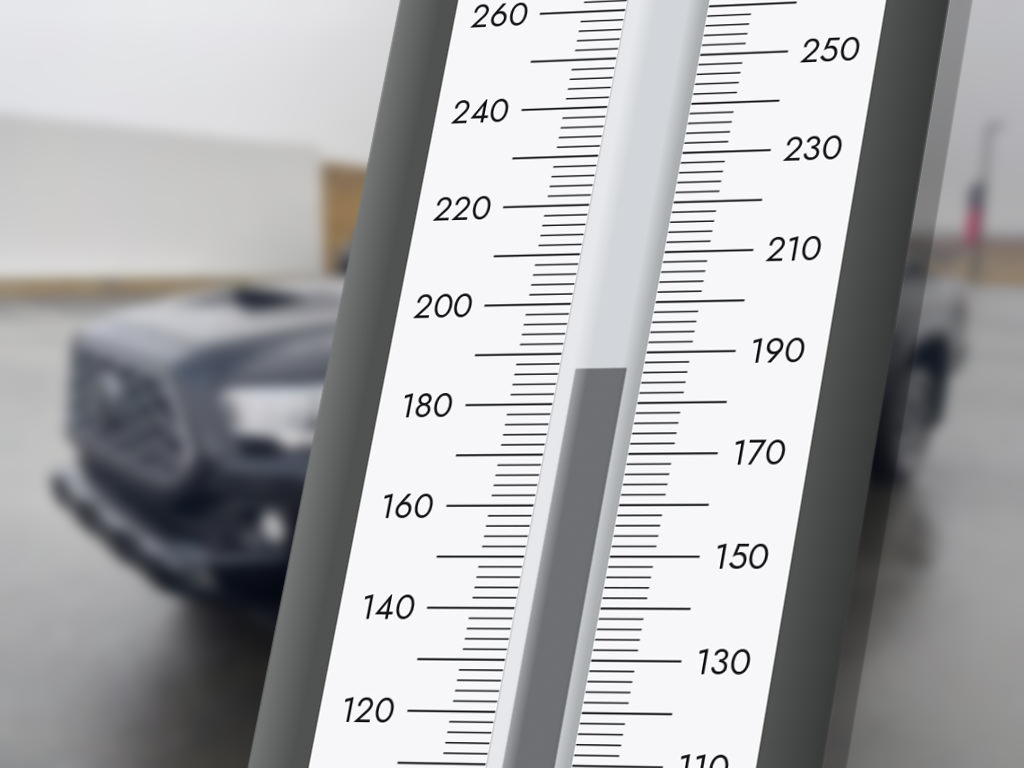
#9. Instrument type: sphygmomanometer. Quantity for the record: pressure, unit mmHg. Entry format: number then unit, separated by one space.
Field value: 187 mmHg
